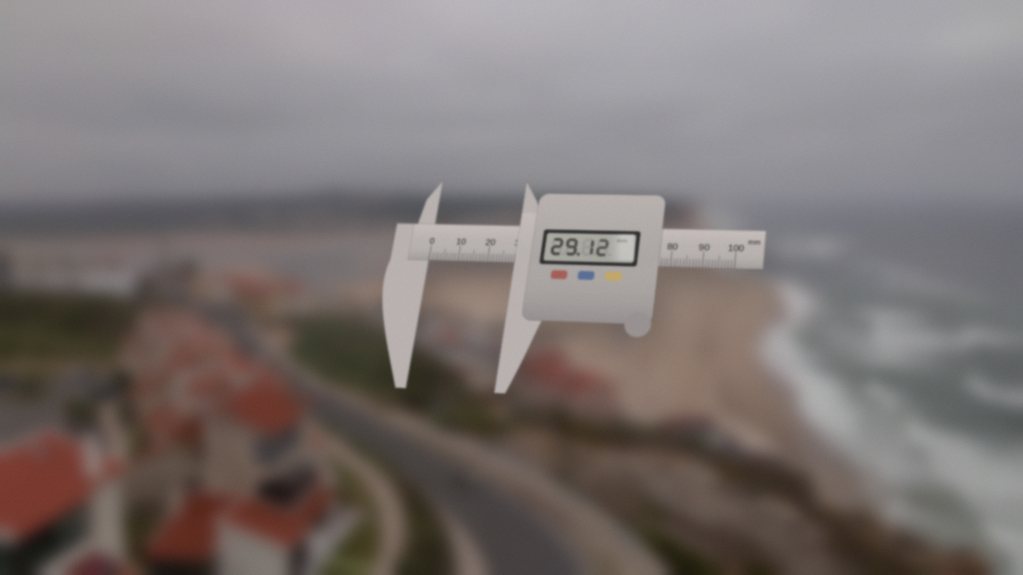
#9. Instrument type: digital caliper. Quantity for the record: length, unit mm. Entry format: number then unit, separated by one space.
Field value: 29.12 mm
